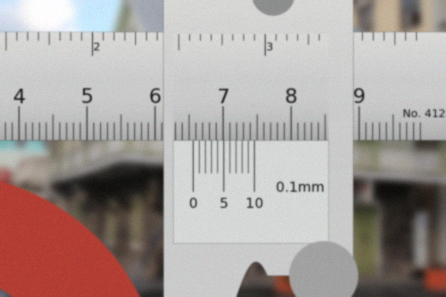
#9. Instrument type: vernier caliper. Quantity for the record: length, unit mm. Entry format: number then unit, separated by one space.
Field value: 65.6 mm
